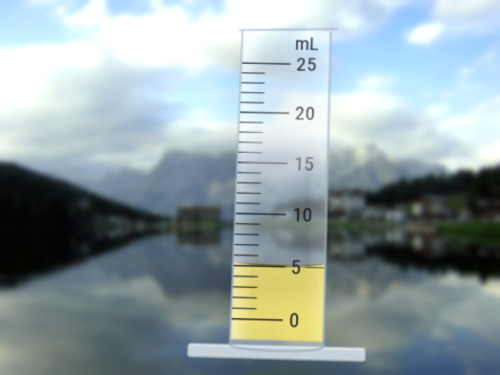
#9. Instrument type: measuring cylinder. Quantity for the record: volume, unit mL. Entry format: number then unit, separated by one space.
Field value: 5 mL
